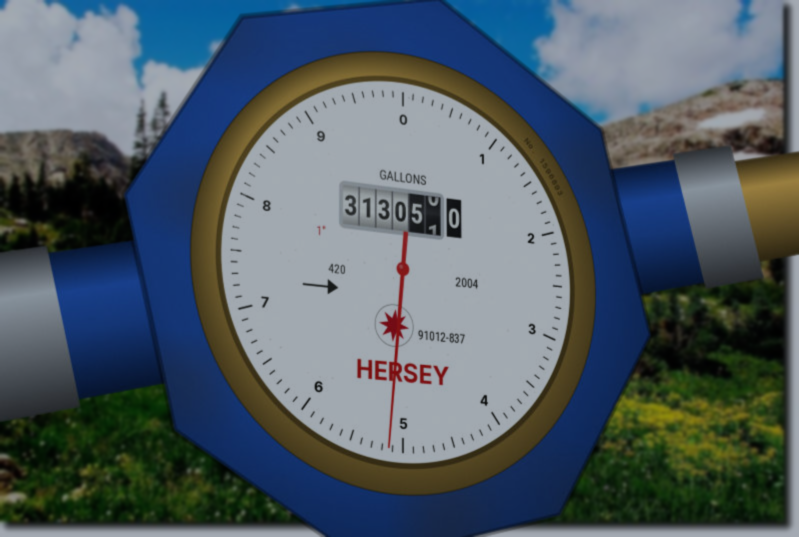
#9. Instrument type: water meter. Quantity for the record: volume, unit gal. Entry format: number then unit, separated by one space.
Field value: 3130505.1 gal
